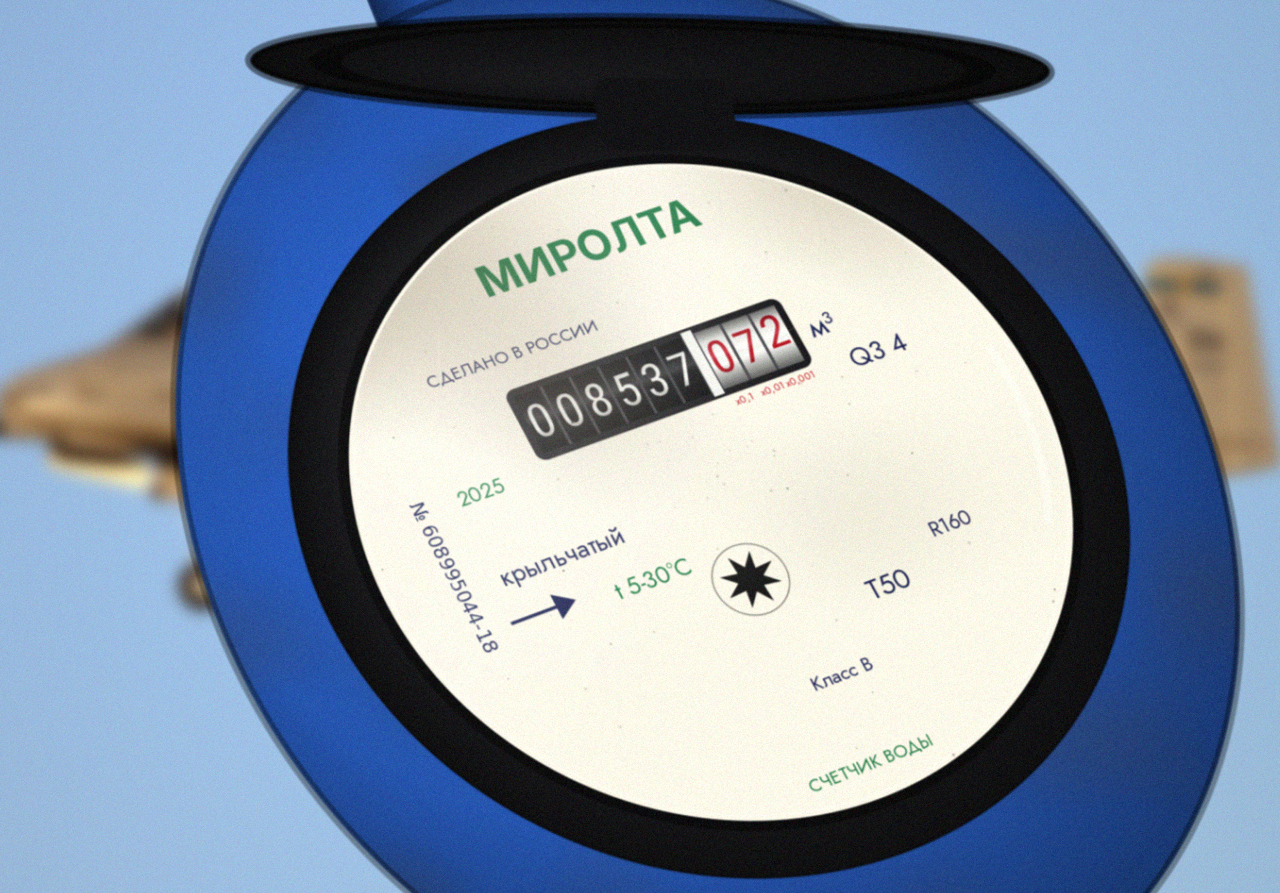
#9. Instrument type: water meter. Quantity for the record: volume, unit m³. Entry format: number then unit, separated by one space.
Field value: 8537.072 m³
